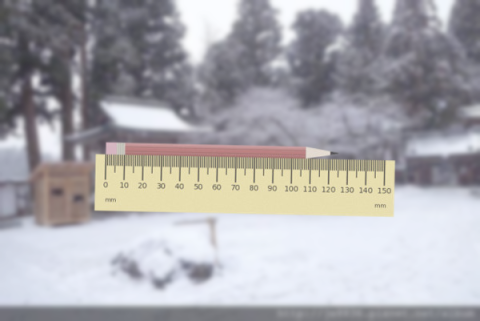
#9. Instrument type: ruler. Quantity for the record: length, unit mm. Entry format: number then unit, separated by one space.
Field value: 125 mm
